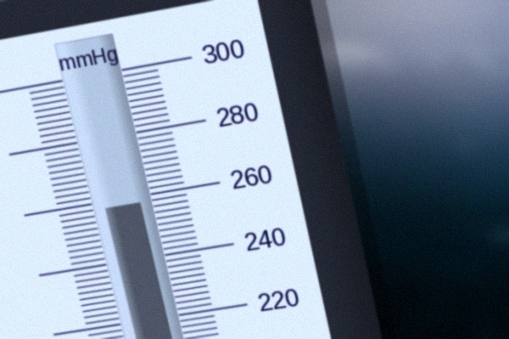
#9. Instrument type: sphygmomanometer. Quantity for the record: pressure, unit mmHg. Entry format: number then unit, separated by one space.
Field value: 258 mmHg
